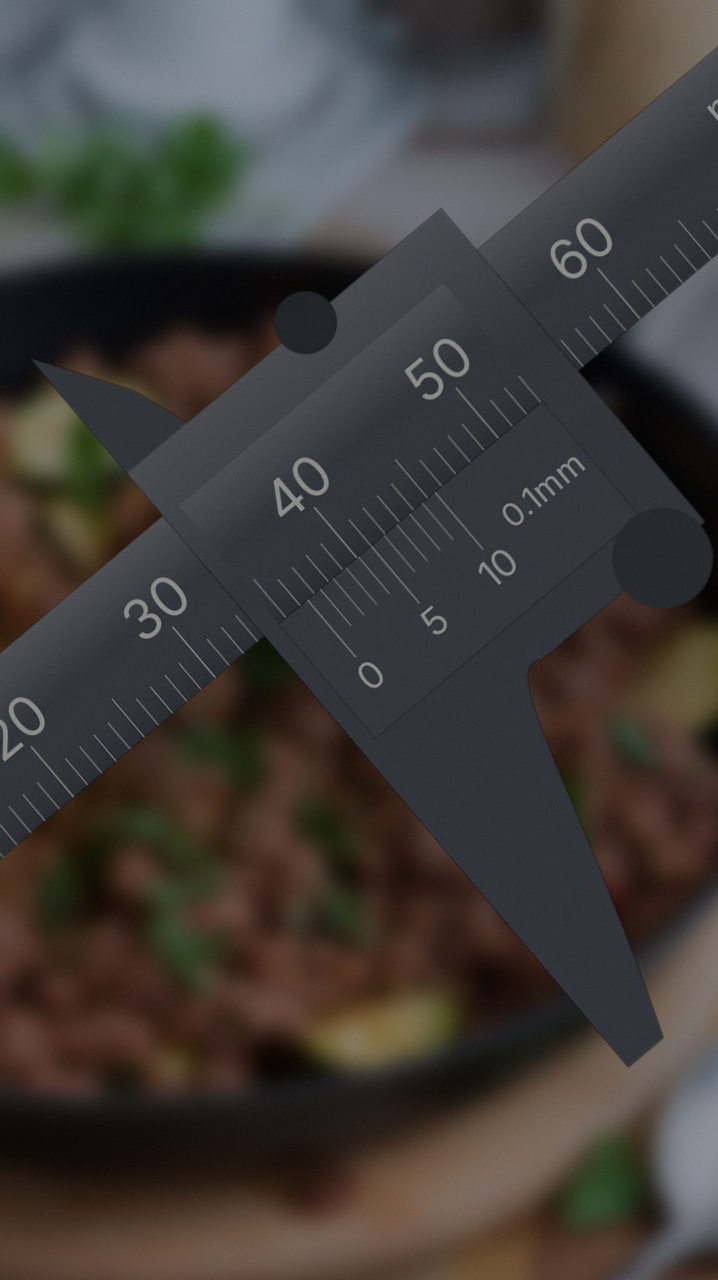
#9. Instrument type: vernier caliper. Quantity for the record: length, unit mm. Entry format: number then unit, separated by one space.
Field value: 36.5 mm
